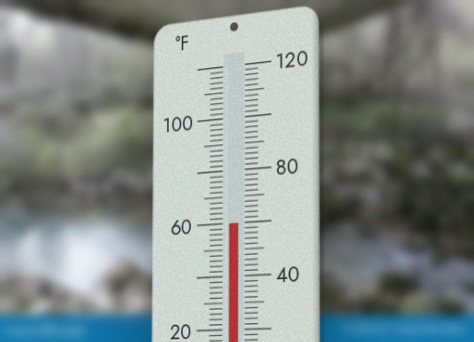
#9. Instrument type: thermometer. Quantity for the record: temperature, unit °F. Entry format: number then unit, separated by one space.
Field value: 60 °F
